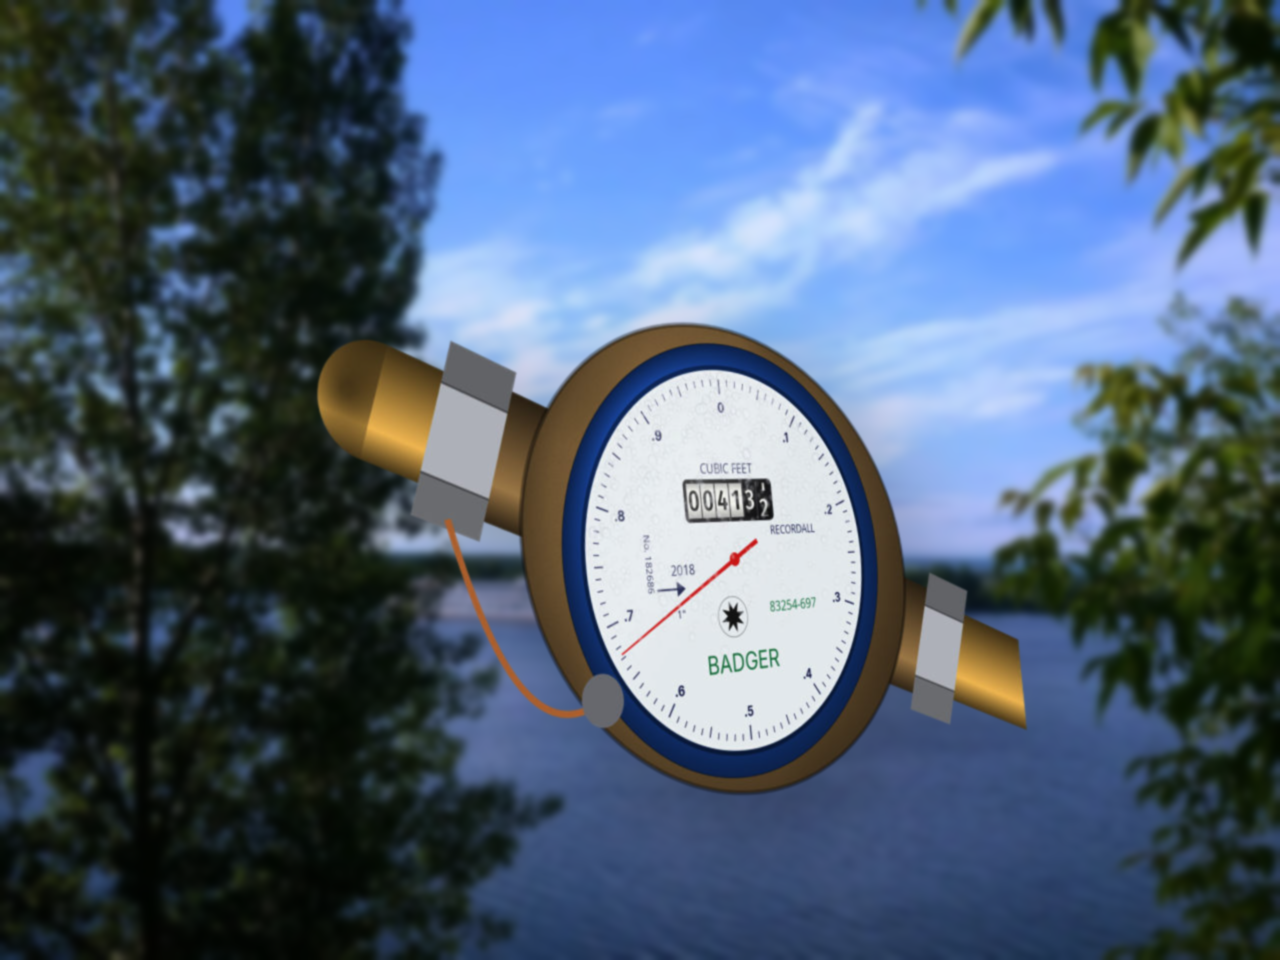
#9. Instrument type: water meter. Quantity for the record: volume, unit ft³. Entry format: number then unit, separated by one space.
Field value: 4131.67 ft³
